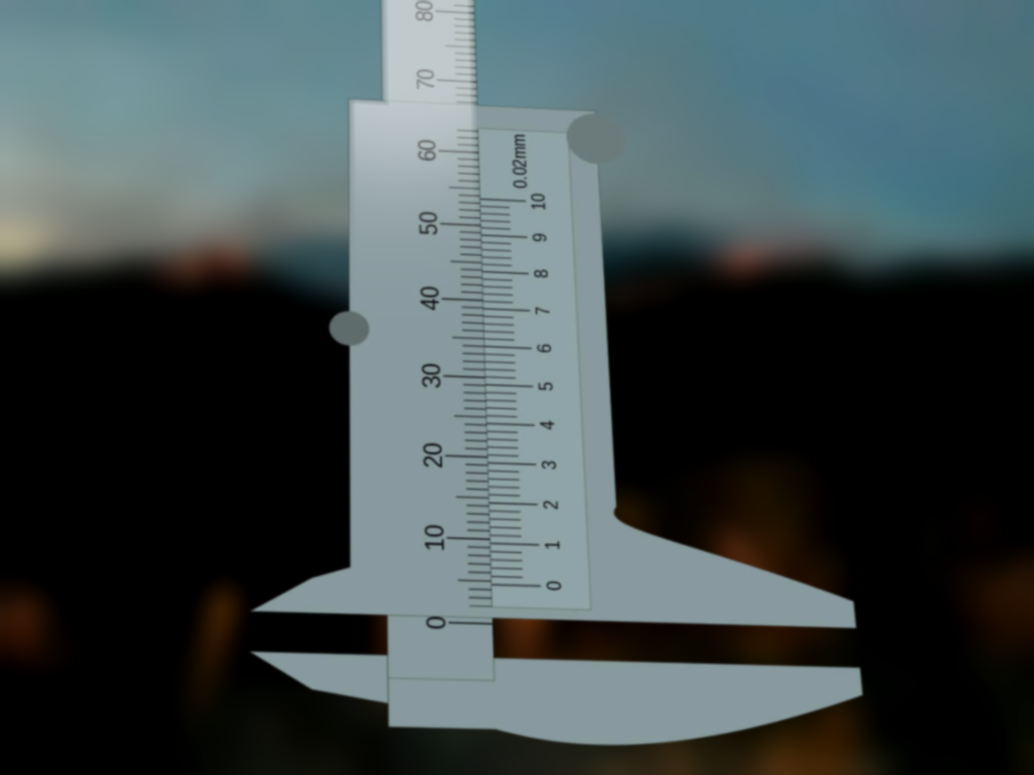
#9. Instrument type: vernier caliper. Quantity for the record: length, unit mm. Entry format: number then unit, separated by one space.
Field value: 4.6 mm
